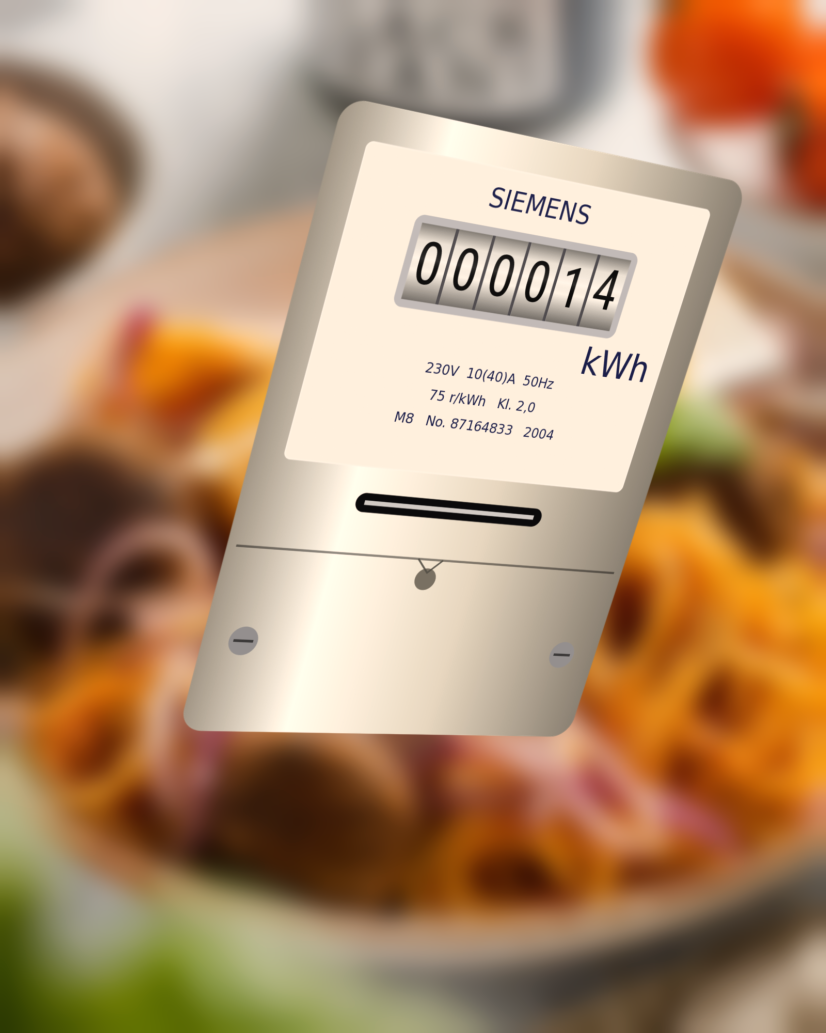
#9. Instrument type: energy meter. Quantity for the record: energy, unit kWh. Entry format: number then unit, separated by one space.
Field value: 14 kWh
